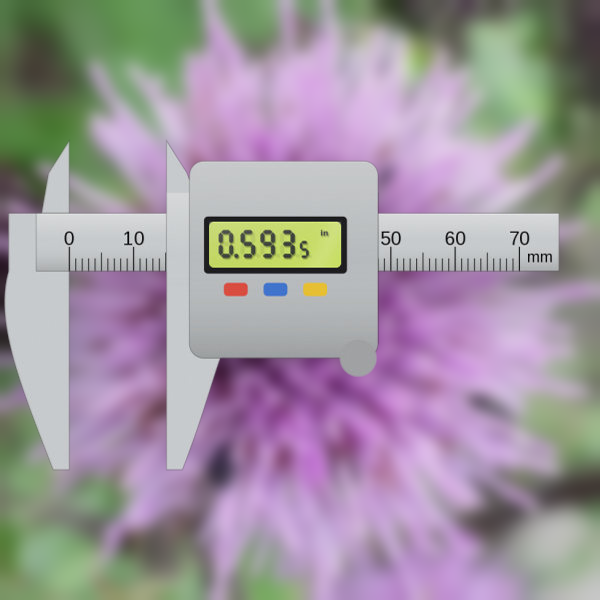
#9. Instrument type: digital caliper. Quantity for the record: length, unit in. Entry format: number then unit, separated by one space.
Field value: 0.5935 in
